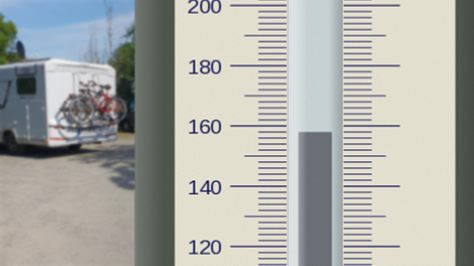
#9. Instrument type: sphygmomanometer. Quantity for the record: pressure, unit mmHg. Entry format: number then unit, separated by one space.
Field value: 158 mmHg
